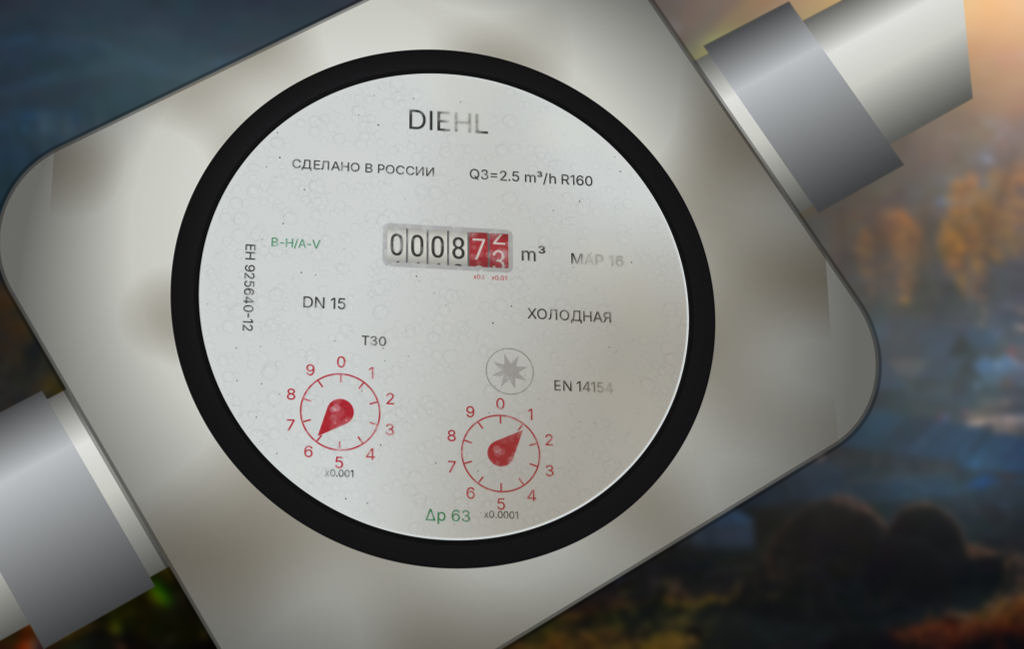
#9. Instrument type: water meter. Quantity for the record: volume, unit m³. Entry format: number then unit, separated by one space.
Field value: 8.7261 m³
